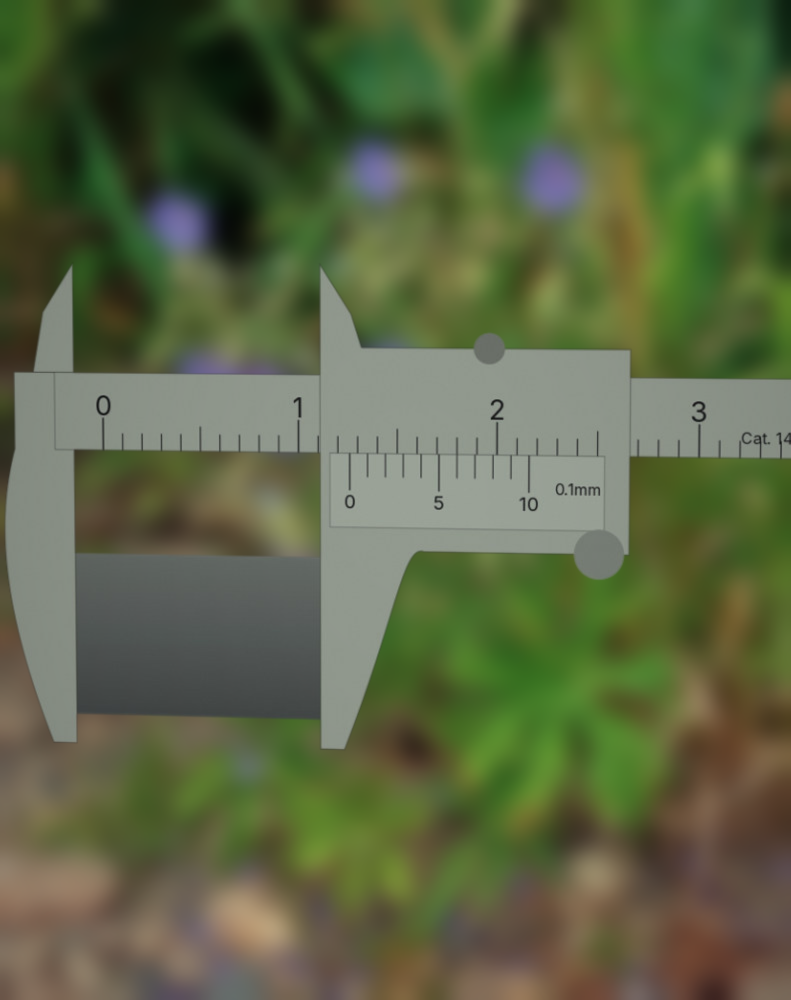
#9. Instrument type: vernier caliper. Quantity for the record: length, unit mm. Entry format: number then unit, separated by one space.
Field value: 12.6 mm
